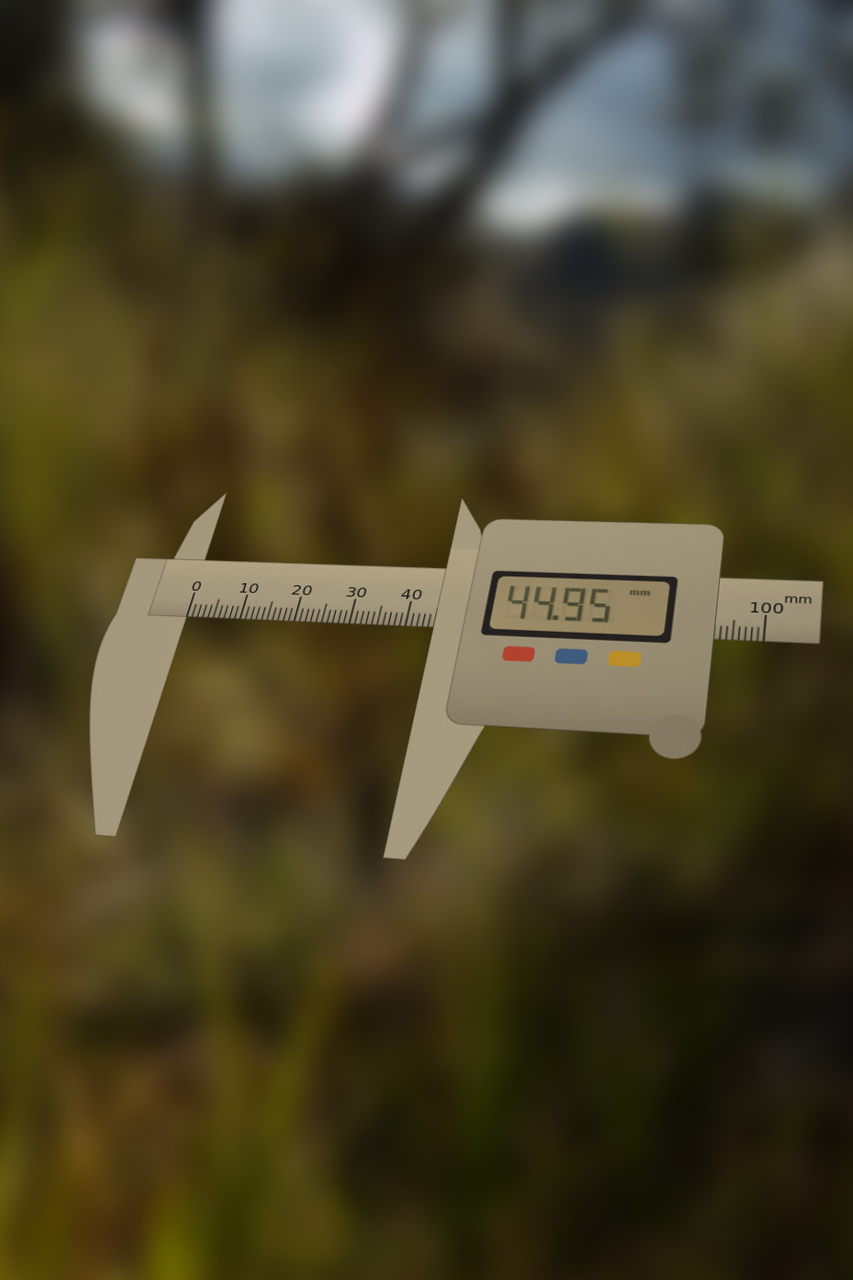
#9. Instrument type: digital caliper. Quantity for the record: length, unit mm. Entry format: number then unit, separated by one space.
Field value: 44.95 mm
